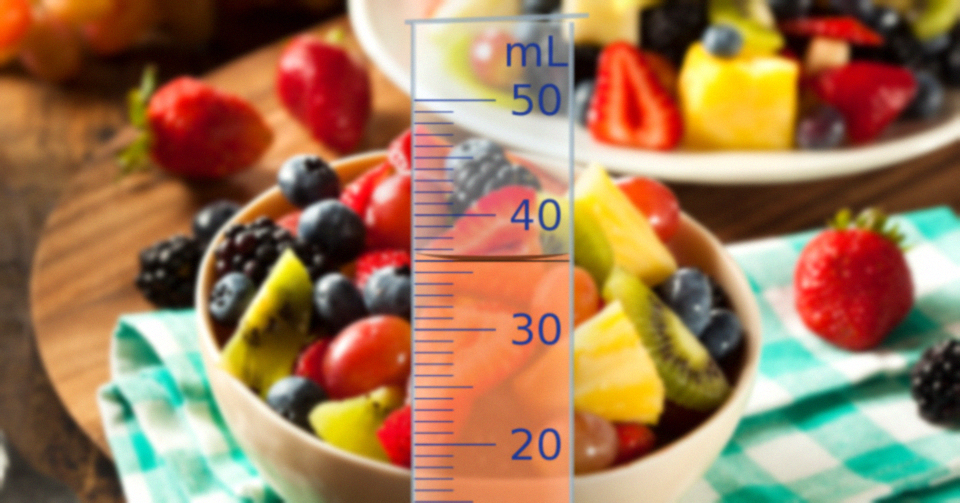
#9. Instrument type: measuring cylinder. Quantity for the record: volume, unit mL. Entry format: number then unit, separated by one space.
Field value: 36 mL
